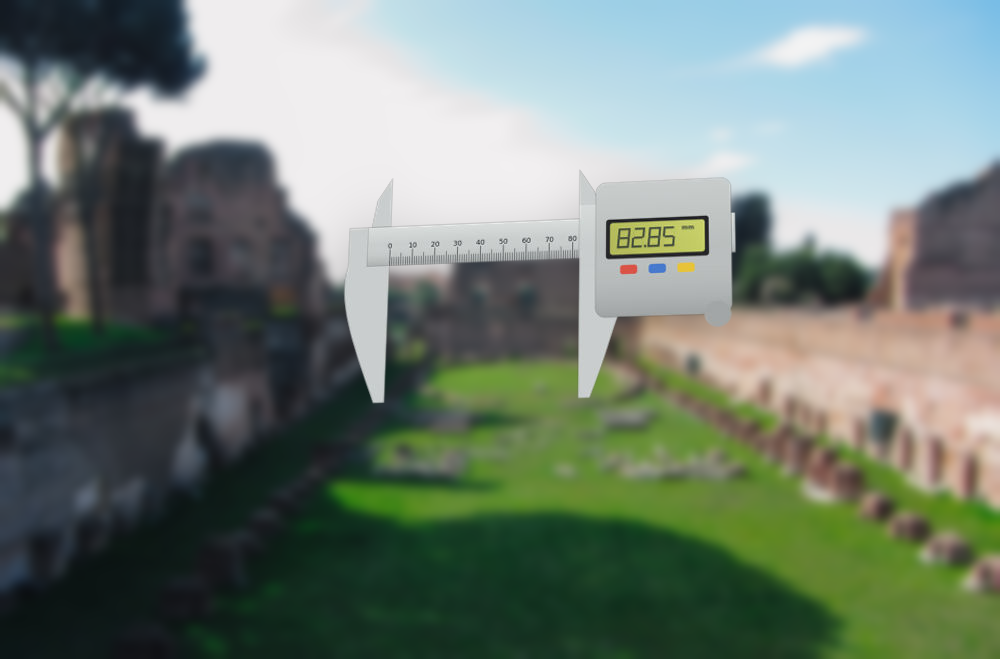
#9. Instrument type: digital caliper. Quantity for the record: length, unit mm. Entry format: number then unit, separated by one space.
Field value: 82.85 mm
